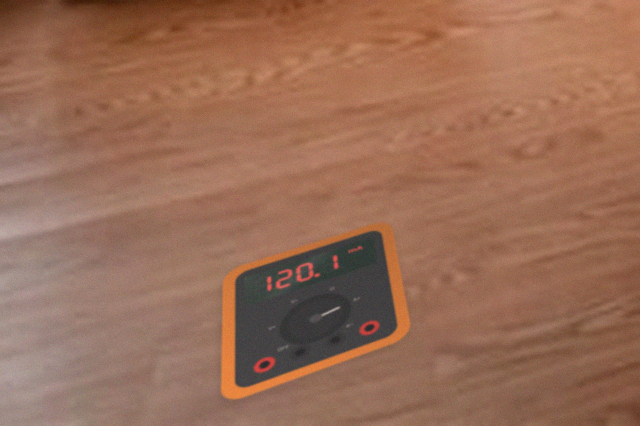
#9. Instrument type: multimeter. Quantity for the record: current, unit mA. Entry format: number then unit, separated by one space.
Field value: 120.1 mA
